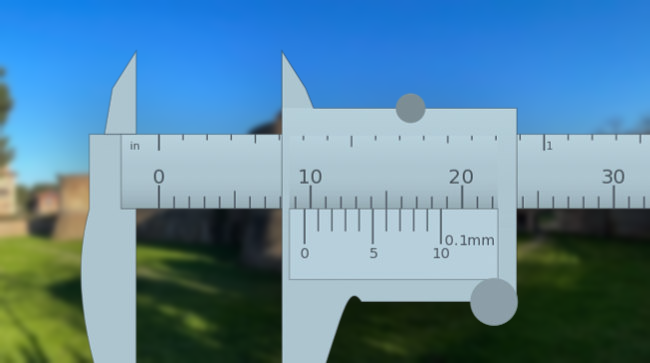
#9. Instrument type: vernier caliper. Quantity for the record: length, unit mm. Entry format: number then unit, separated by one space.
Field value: 9.6 mm
